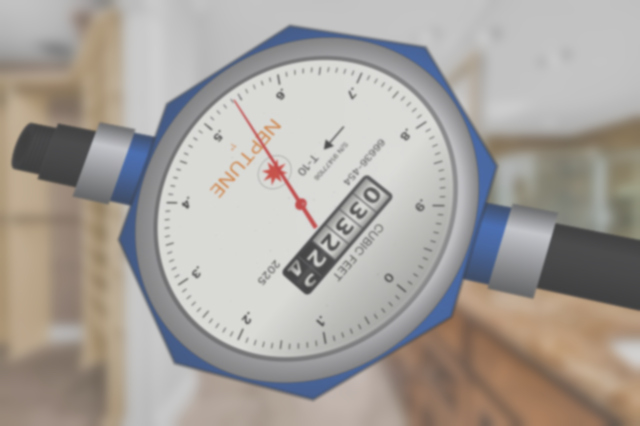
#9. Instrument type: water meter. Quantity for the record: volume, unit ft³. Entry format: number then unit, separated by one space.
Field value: 33223.54 ft³
